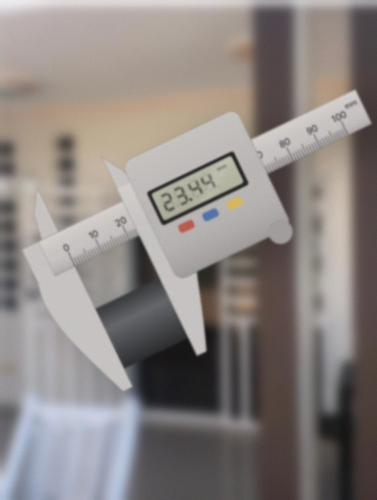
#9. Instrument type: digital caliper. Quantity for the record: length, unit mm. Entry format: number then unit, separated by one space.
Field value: 23.44 mm
